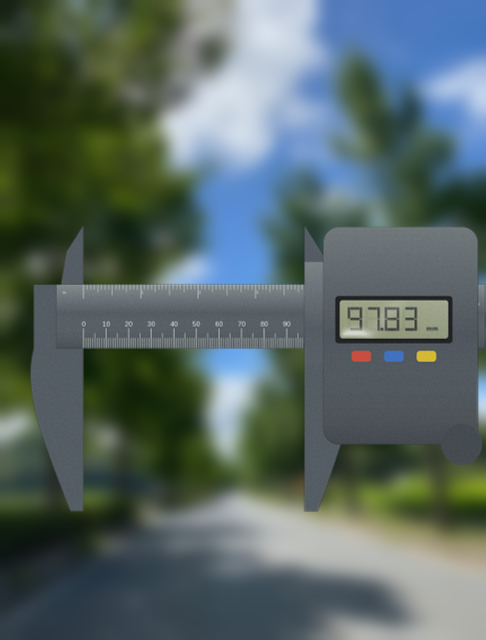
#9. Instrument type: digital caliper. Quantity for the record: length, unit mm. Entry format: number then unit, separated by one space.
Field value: 97.83 mm
